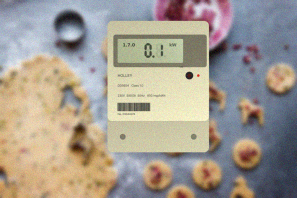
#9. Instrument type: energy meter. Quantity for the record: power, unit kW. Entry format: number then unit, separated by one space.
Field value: 0.1 kW
